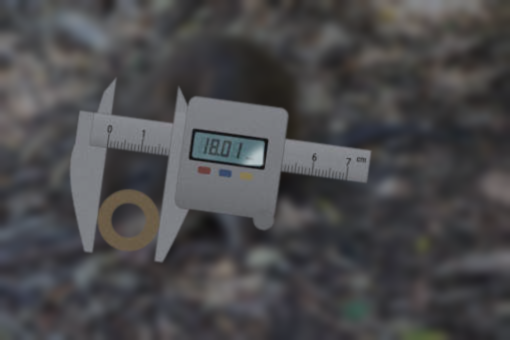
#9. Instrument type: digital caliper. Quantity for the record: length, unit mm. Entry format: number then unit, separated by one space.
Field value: 18.01 mm
